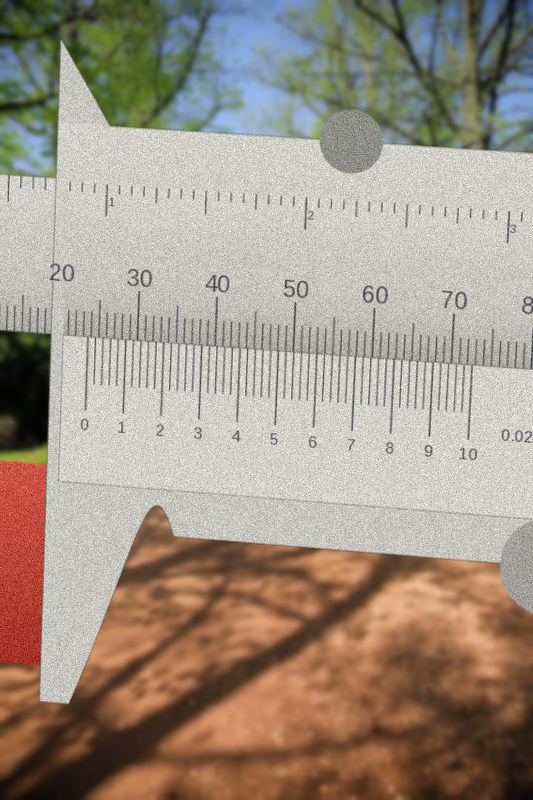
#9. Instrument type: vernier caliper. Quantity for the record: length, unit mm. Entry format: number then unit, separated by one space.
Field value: 23.6 mm
